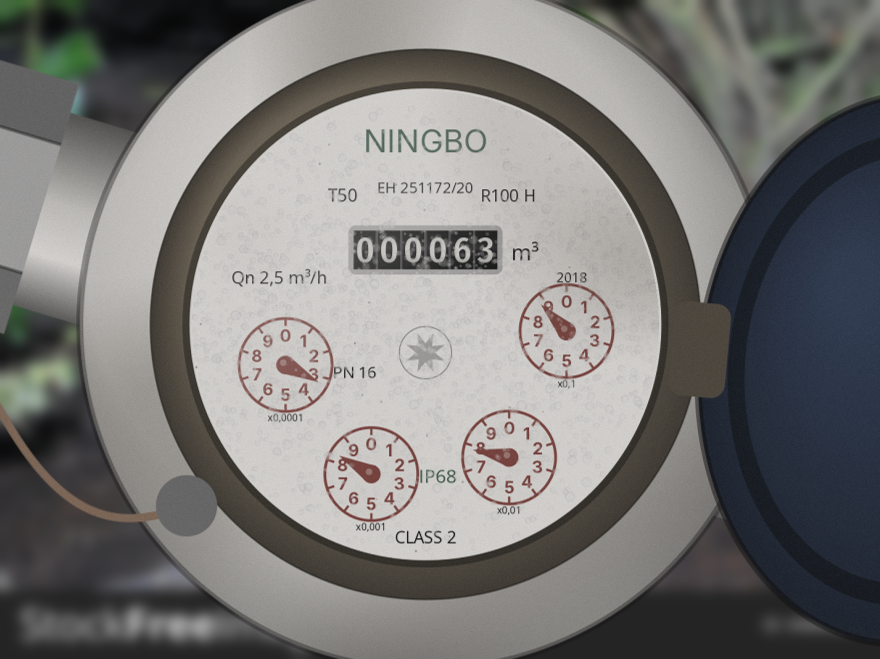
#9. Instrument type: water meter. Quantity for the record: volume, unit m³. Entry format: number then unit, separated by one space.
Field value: 63.8783 m³
